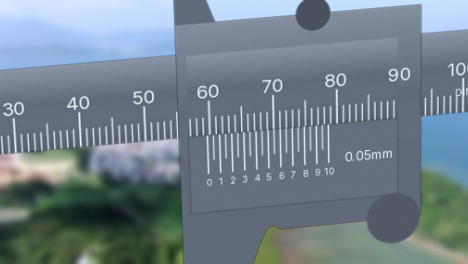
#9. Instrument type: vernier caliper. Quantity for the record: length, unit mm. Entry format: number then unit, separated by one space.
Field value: 59.6 mm
